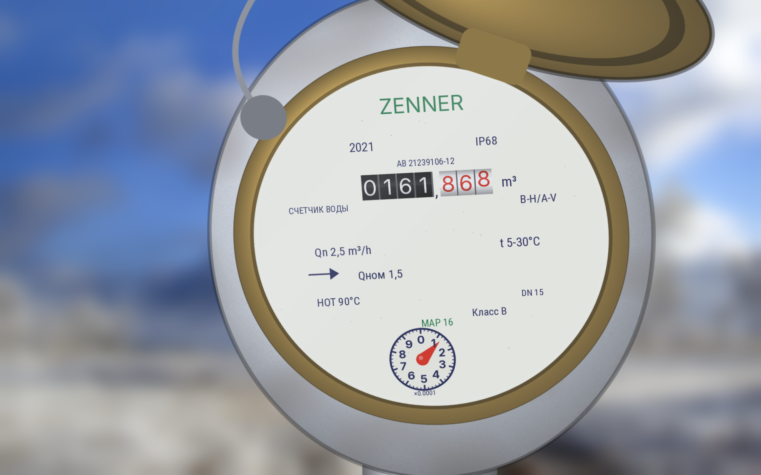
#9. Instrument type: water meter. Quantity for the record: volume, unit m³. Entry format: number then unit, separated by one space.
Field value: 161.8681 m³
